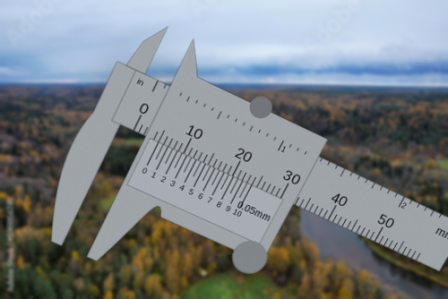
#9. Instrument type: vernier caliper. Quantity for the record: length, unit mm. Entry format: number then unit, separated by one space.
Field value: 5.0 mm
